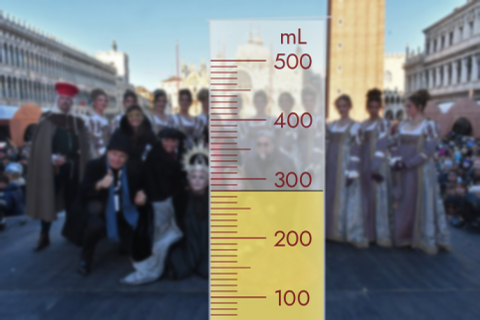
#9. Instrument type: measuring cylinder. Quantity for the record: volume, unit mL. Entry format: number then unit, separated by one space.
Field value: 280 mL
